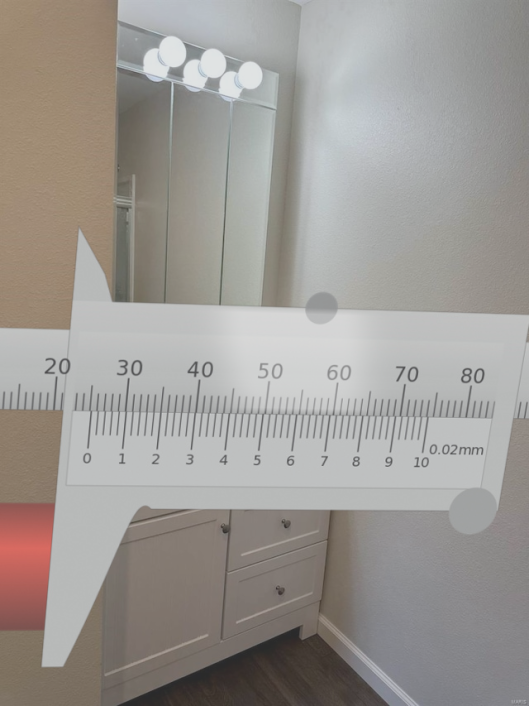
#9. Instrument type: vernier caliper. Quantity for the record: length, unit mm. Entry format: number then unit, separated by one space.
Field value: 25.2 mm
